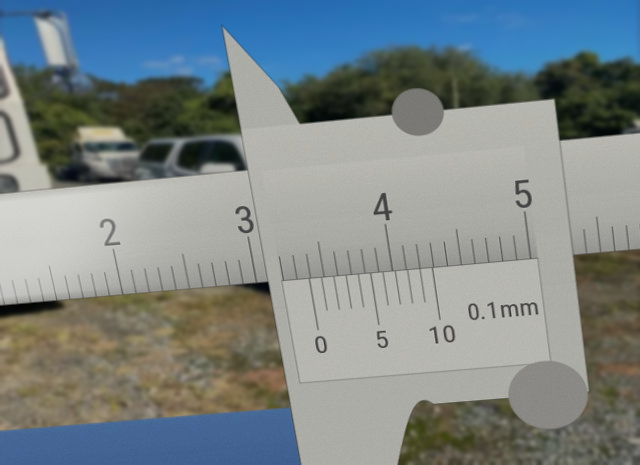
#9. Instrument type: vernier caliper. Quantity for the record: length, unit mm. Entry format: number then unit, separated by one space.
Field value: 33.9 mm
